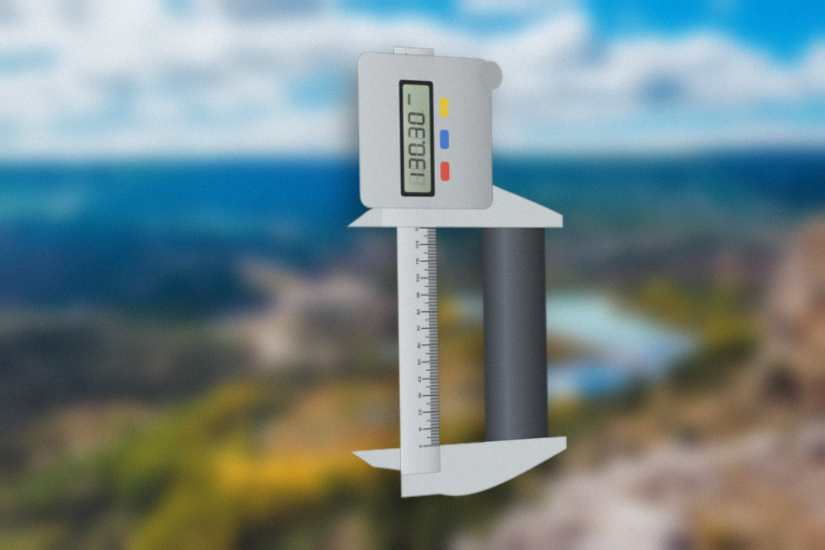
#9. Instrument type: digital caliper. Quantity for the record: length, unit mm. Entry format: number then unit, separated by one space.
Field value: 130.30 mm
